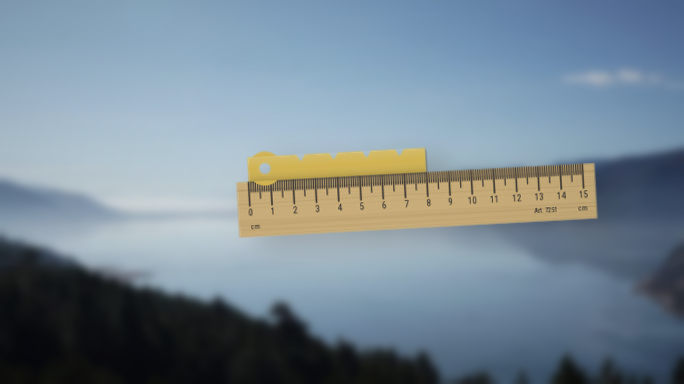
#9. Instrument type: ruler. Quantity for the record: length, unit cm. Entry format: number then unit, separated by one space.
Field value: 8 cm
